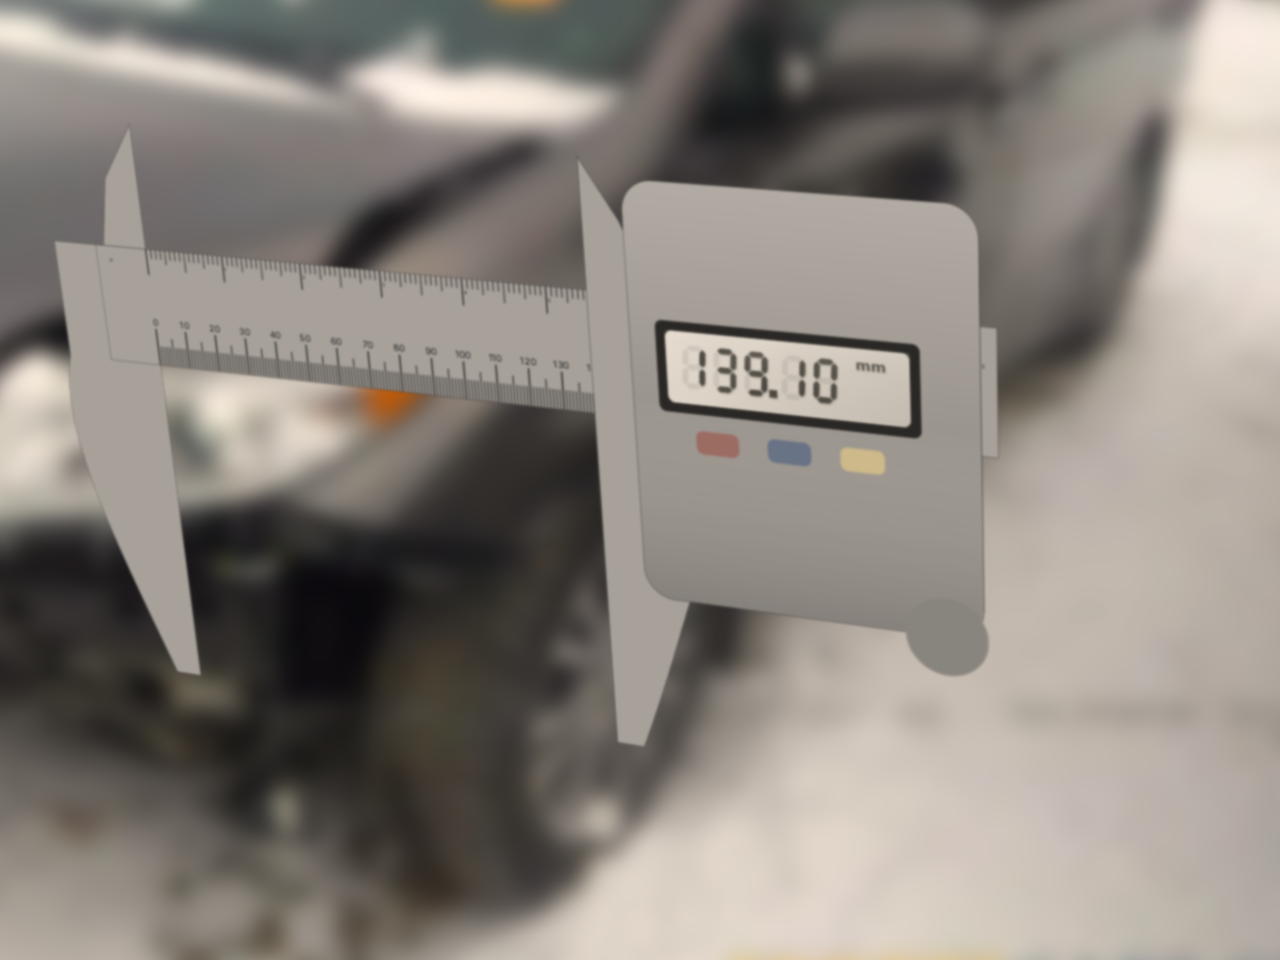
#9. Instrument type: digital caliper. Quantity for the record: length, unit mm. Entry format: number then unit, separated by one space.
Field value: 139.10 mm
